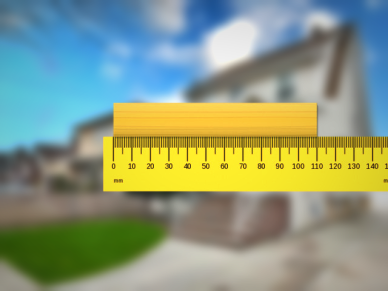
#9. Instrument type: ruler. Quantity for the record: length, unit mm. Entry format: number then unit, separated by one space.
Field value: 110 mm
